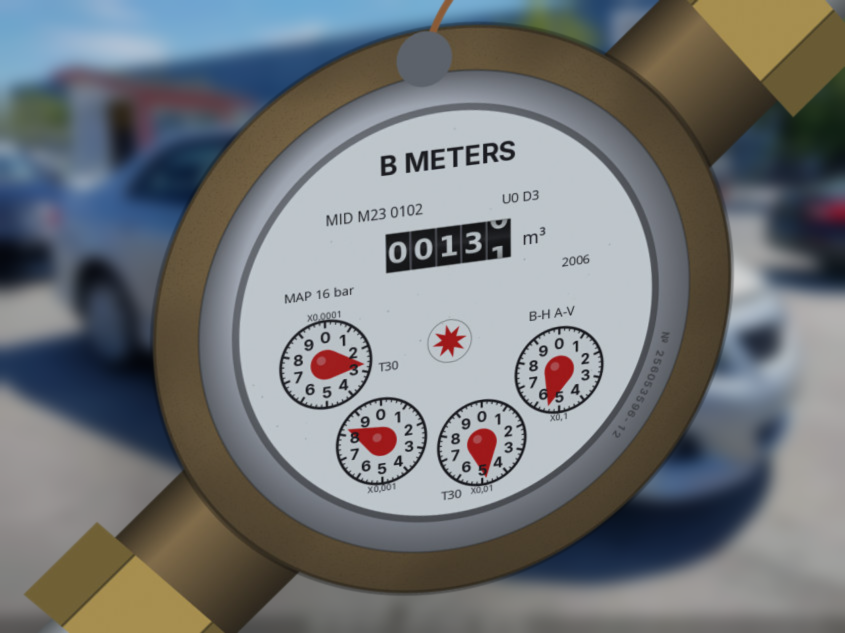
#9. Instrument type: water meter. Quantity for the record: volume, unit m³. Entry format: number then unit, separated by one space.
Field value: 130.5482 m³
